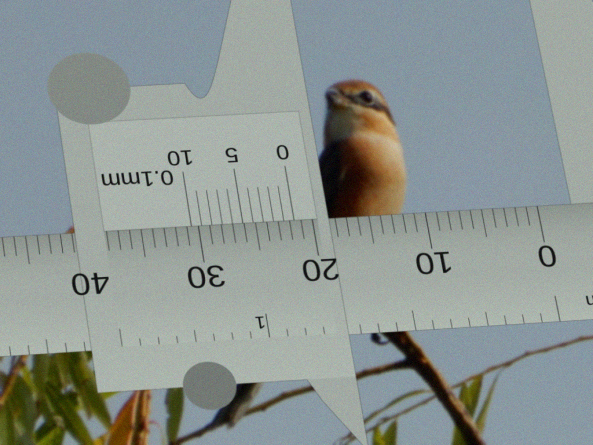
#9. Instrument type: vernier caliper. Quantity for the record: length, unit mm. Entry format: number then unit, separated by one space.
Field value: 21.6 mm
